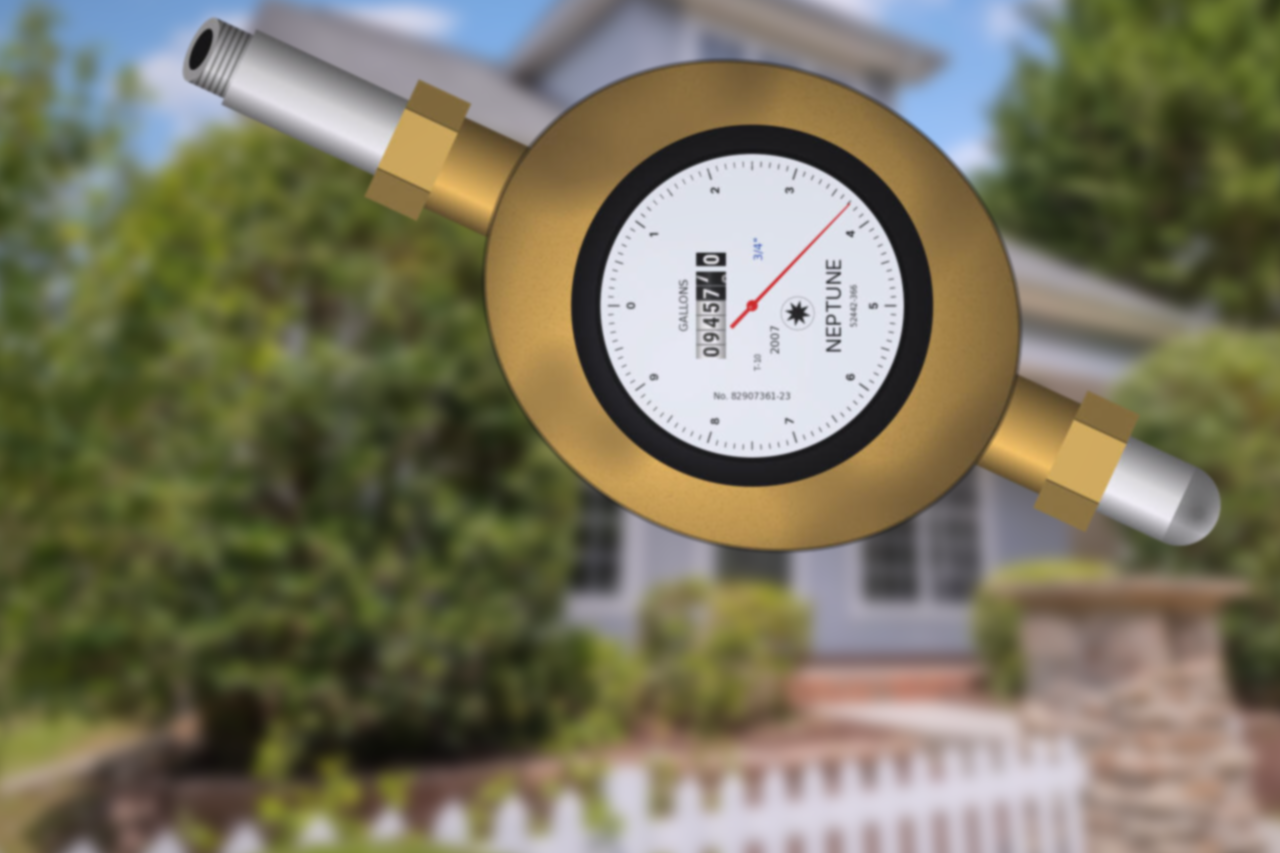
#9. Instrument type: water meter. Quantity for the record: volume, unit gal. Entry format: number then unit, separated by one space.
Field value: 945773.7 gal
